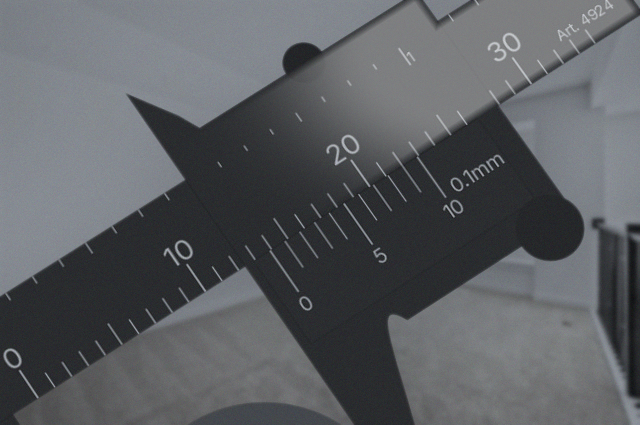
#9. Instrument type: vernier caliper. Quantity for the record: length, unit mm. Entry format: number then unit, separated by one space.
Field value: 13.9 mm
